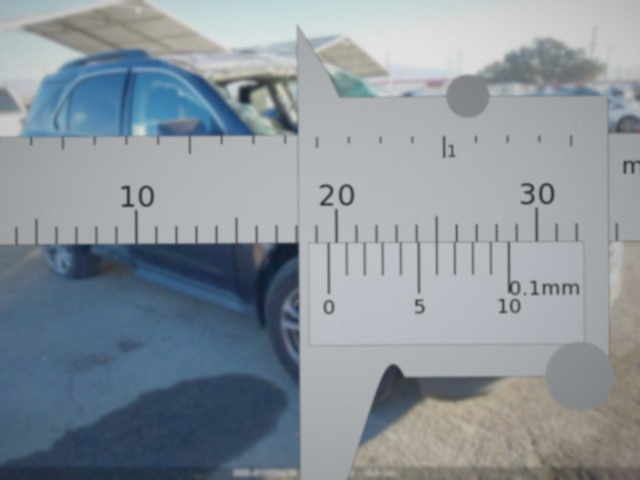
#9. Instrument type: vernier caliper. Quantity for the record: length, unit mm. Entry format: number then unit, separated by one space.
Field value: 19.6 mm
